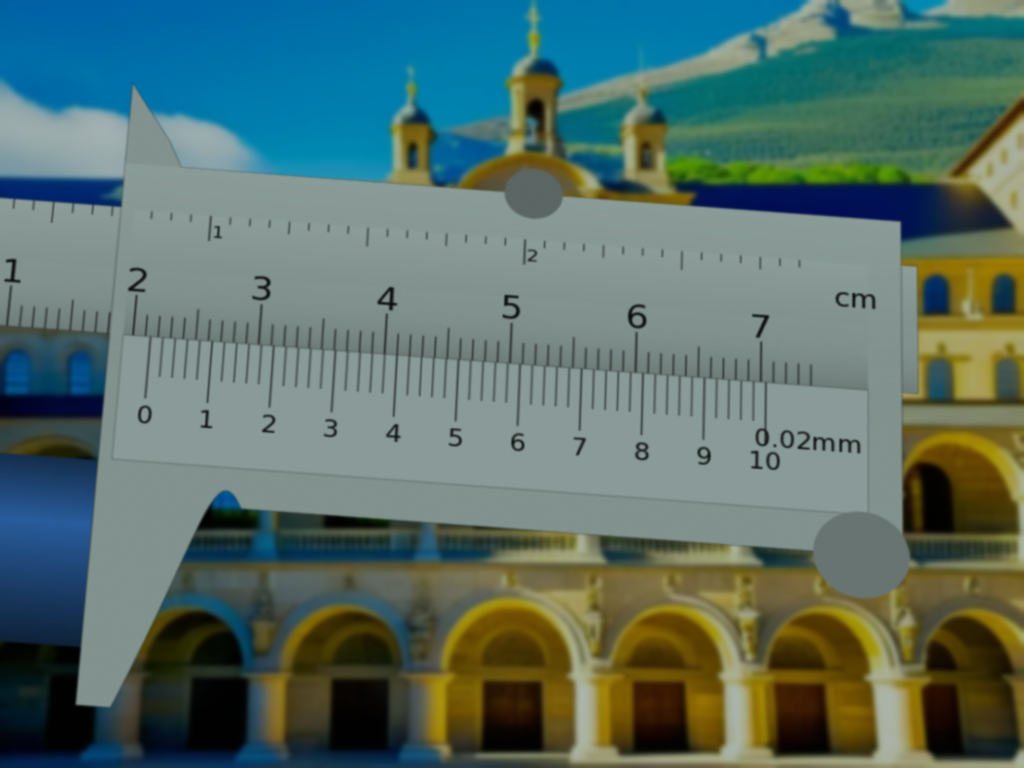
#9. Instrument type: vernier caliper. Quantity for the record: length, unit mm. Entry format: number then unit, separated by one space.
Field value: 21.4 mm
